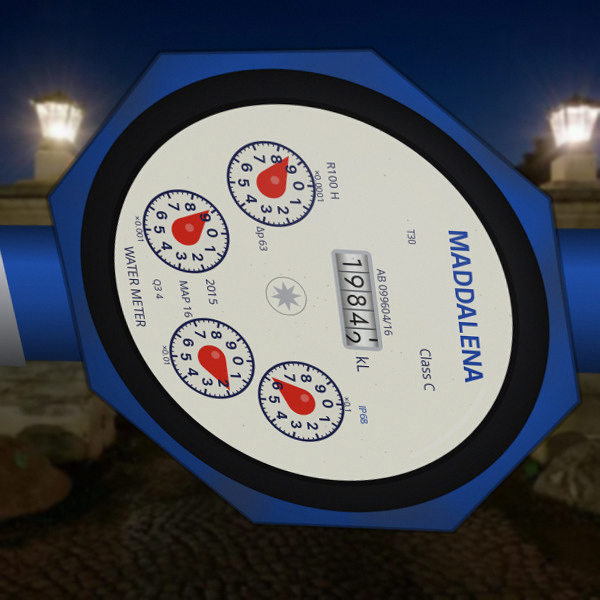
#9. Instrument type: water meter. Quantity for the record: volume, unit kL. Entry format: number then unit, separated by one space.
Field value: 19841.6188 kL
